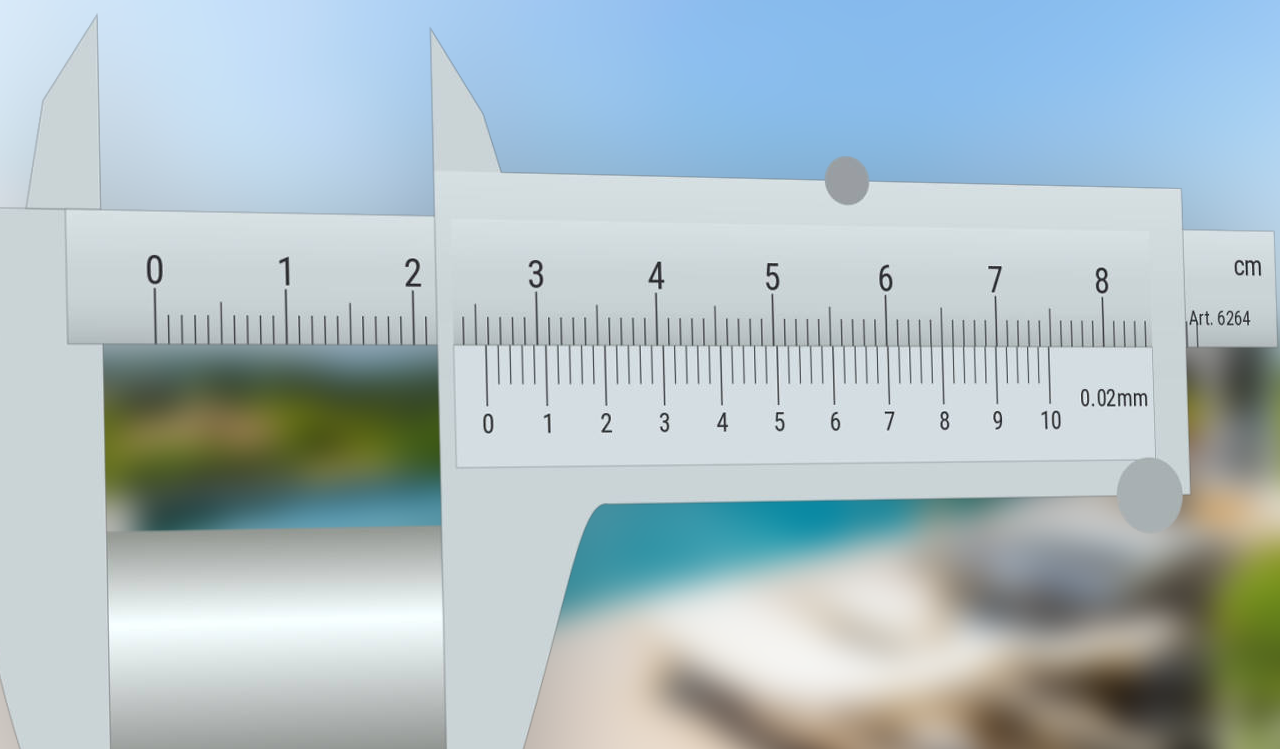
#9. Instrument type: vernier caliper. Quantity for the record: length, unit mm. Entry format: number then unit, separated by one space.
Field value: 25.8 mm
